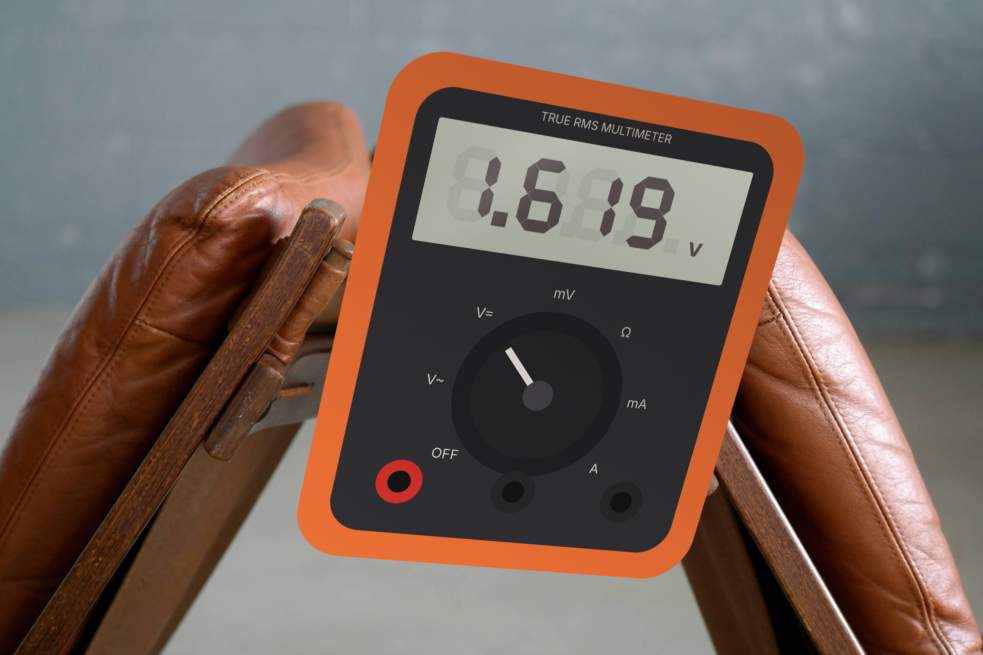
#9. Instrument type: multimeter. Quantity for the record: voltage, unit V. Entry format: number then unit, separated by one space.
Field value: 1.619 V
